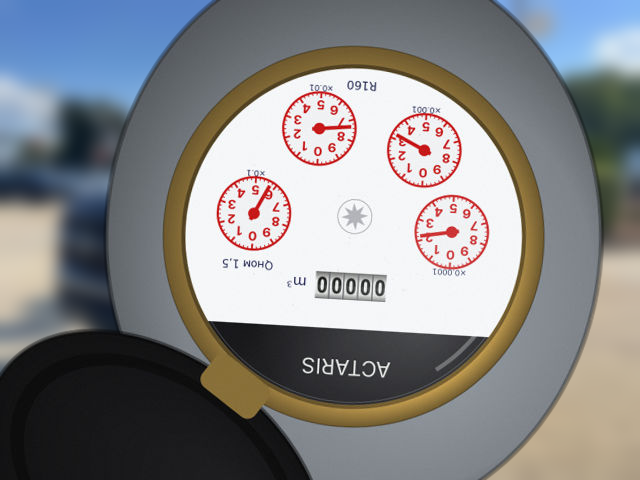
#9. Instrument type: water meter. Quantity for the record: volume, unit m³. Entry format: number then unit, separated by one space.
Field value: 0.5732 m³
